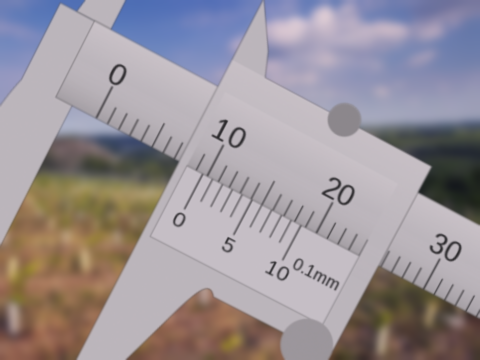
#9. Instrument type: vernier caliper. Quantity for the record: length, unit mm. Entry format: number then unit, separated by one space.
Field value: 9.6 mm
